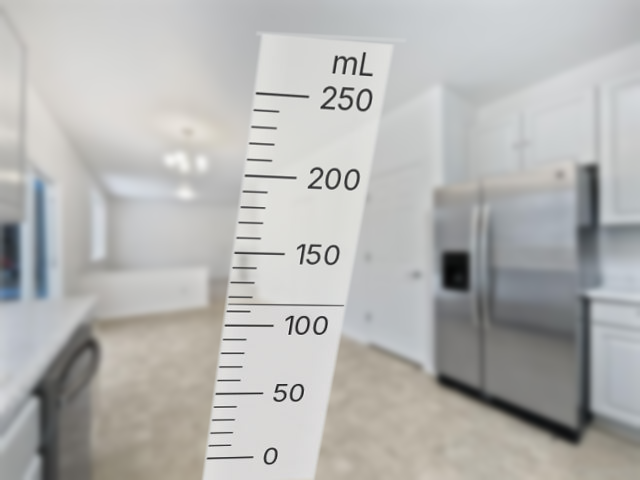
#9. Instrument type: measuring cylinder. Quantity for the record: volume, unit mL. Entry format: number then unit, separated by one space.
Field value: 115 mL
